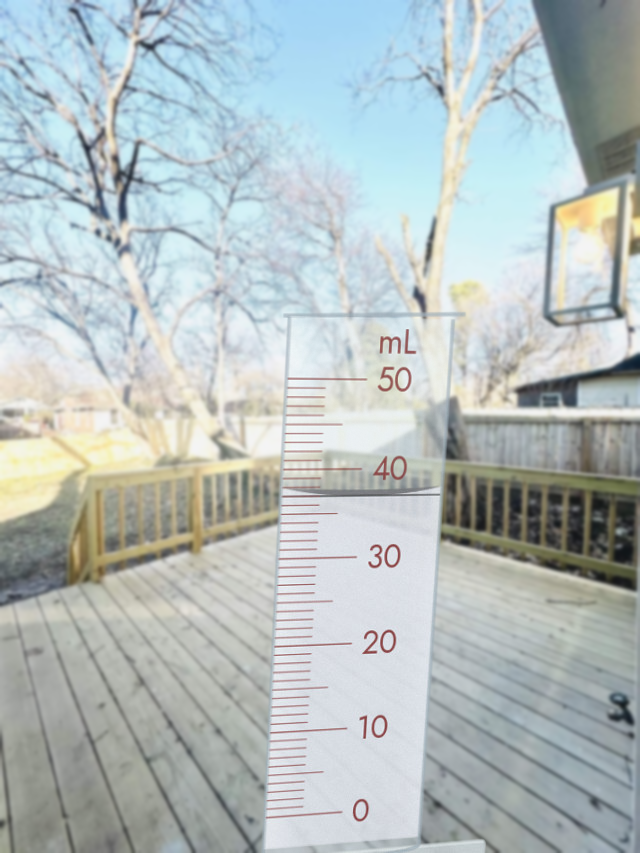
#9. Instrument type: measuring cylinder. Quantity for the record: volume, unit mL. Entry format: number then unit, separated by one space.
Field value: 37 mL
